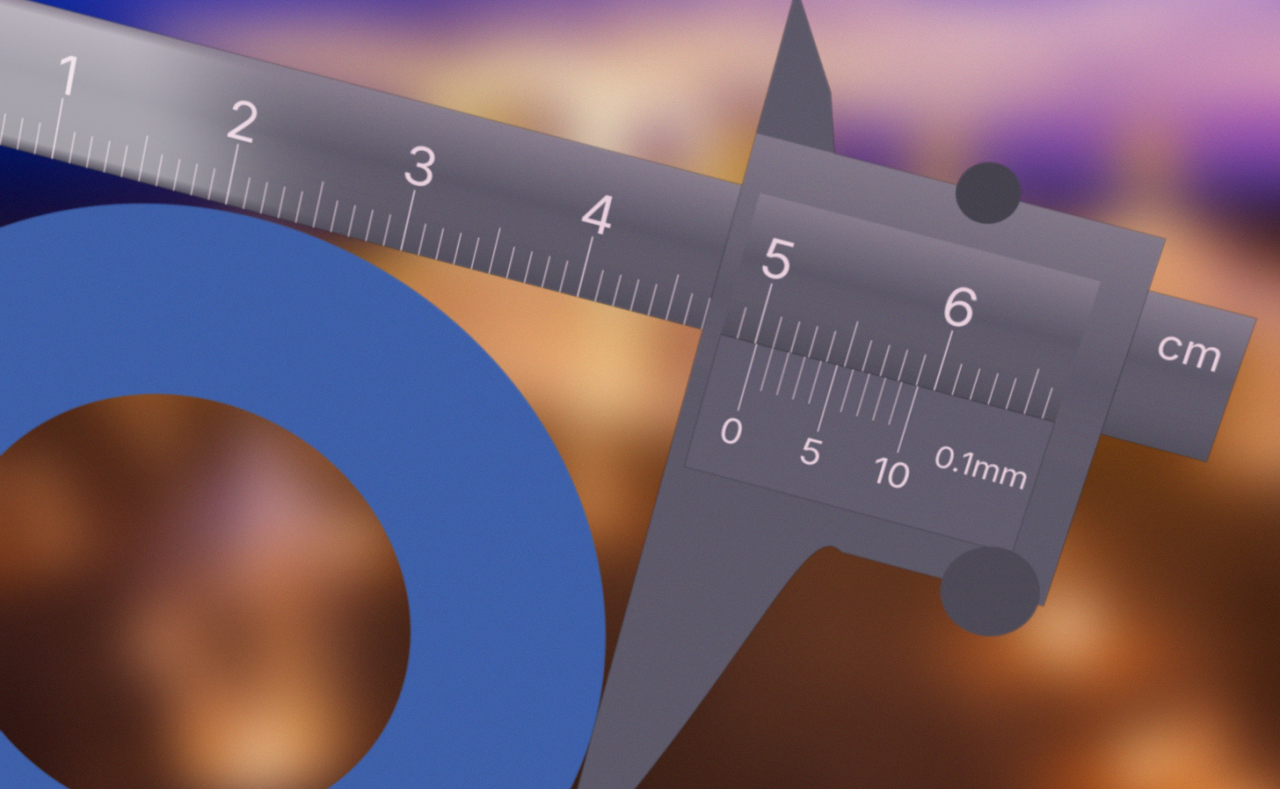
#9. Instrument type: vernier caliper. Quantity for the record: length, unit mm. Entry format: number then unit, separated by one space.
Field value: 50.1 mm
